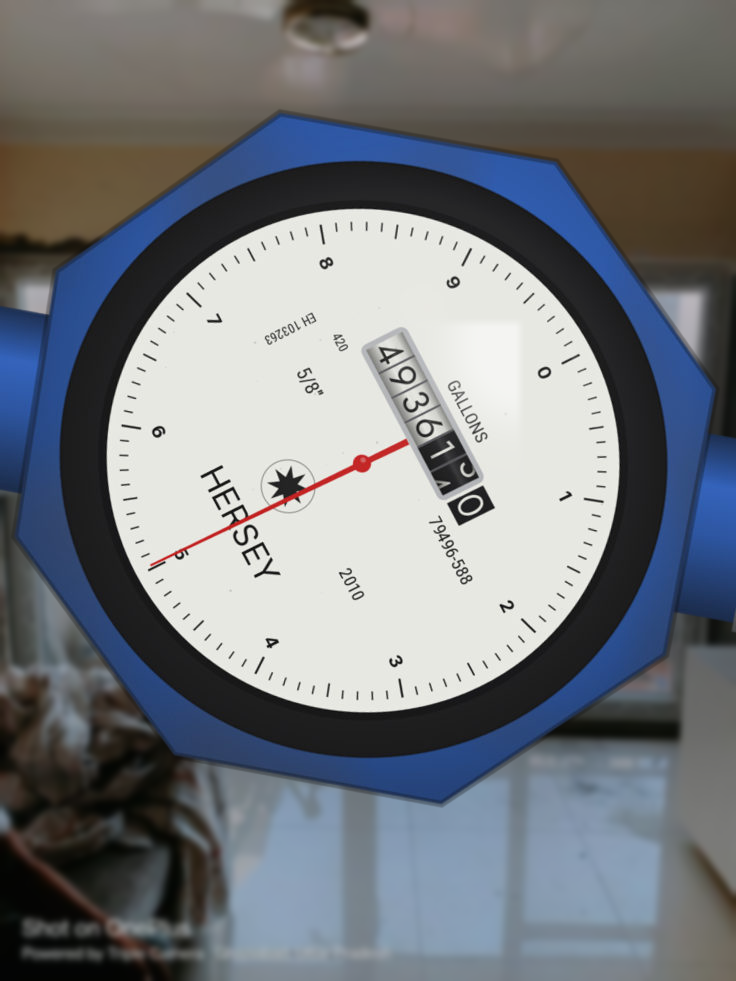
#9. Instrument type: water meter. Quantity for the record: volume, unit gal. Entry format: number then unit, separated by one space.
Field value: 4936135.0 gal
